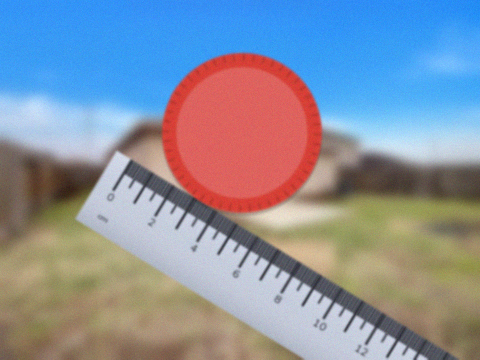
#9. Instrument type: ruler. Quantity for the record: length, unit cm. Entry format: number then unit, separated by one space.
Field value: 6.5 cm
